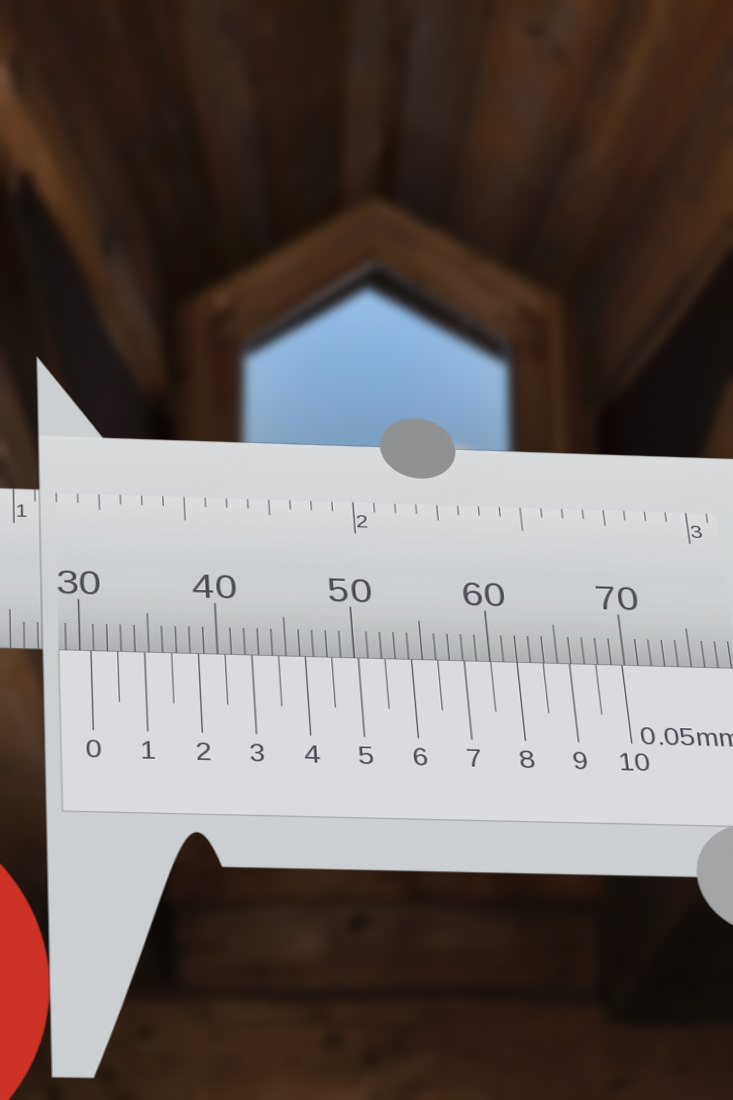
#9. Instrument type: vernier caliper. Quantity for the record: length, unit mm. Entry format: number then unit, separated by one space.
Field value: 30.8 mm
